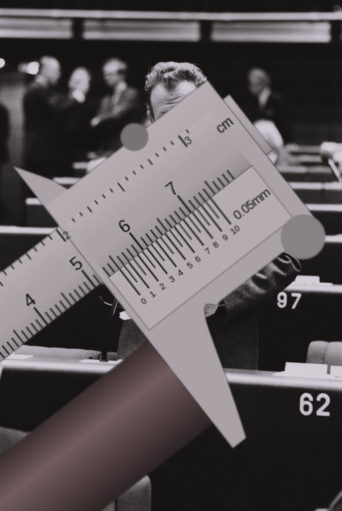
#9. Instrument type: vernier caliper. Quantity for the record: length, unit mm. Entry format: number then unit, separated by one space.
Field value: 55.0 mm
